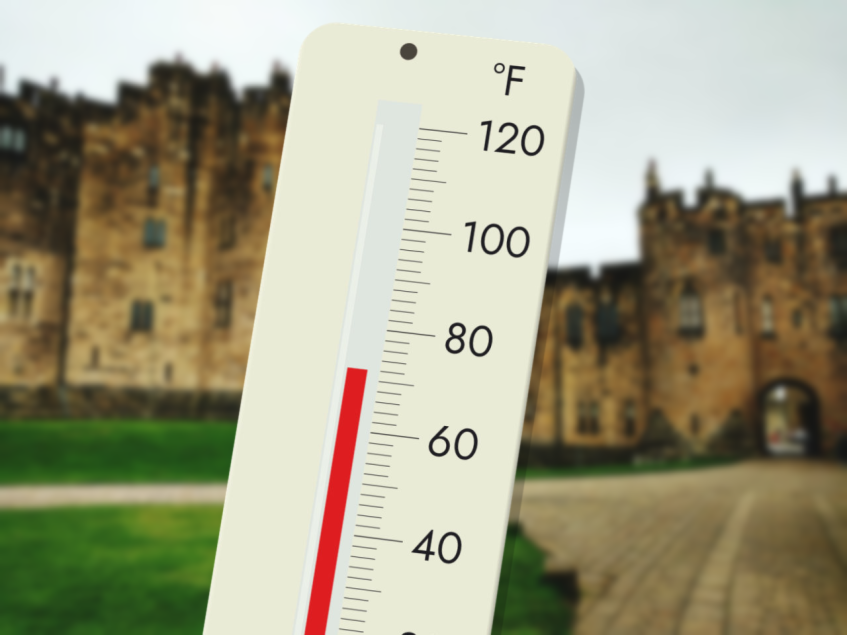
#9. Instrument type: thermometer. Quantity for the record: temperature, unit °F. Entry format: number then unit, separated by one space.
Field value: 72 °F
